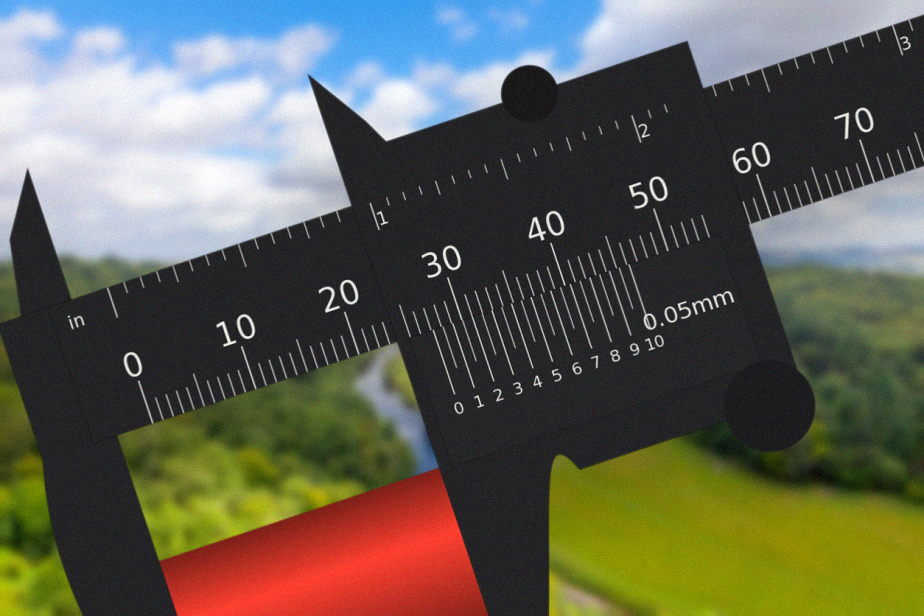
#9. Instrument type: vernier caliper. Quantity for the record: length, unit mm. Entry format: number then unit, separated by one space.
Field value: 27.2 mm
